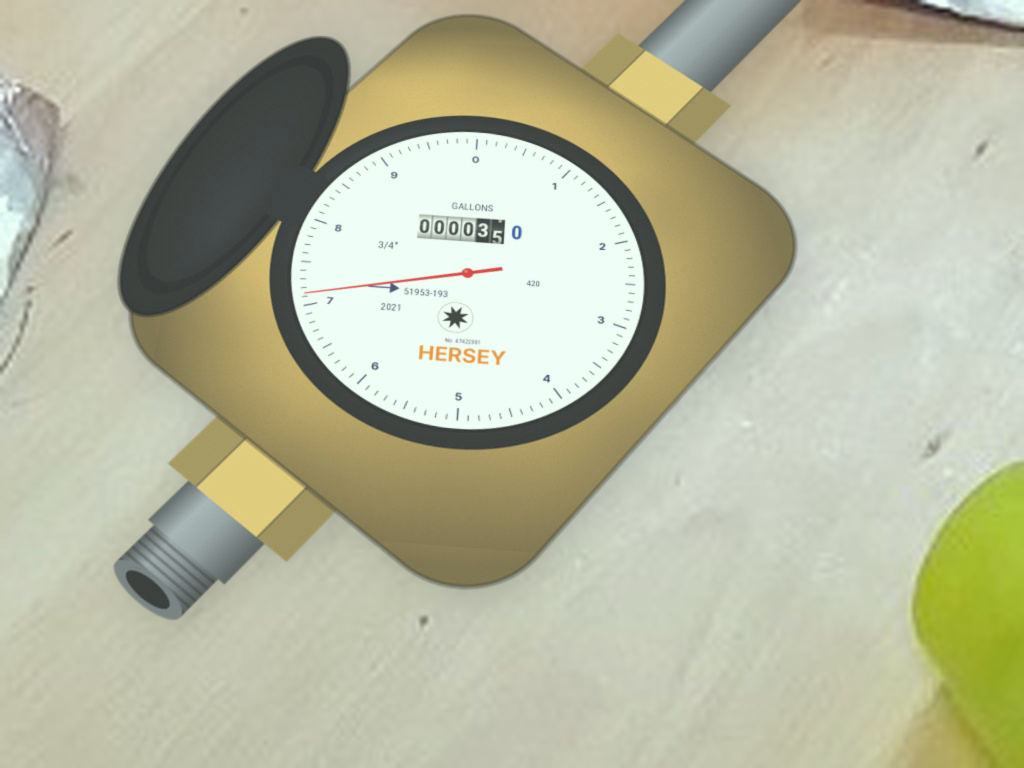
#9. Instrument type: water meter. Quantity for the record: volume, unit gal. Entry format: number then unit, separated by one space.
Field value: 347.1 gal
